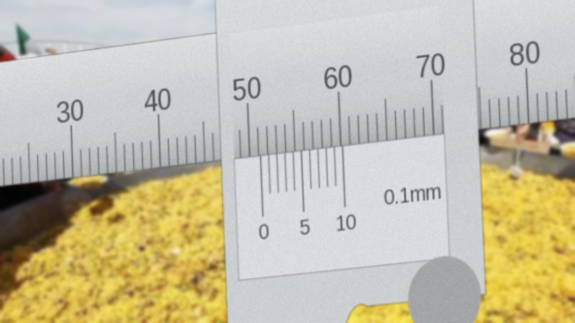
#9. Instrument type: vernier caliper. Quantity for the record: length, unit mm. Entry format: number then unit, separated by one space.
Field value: 51.2 mm
